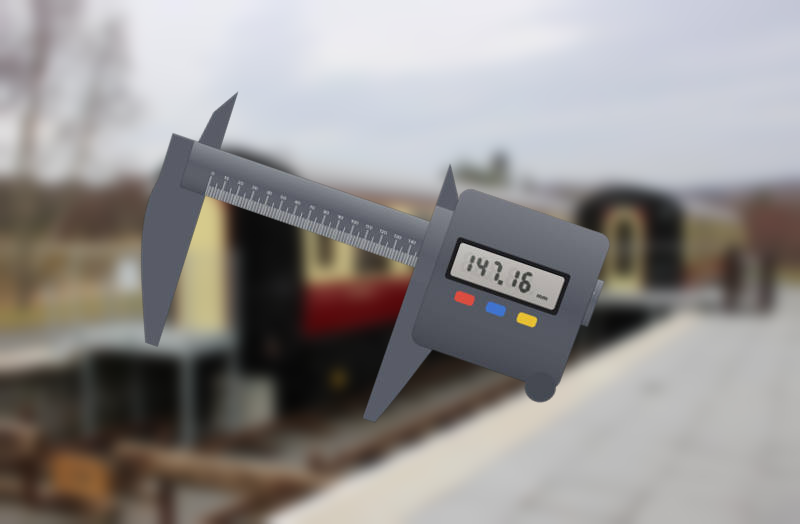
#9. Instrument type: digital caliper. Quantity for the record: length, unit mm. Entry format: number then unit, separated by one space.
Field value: 147.16 mm
